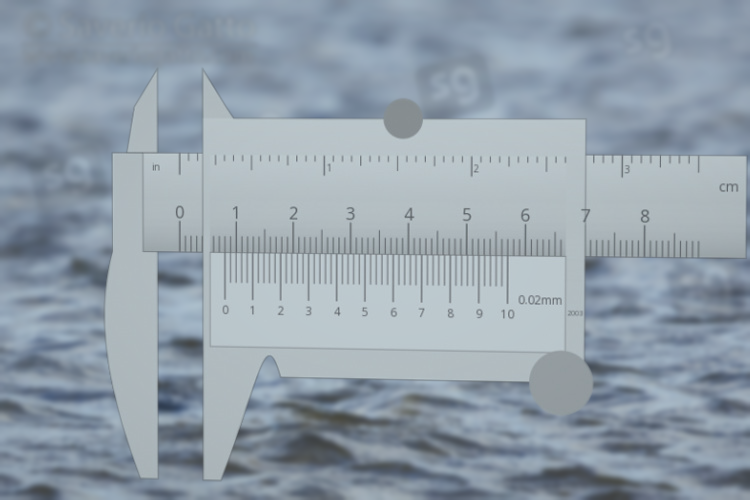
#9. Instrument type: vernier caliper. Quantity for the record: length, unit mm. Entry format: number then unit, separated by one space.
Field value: 8.0 mm
